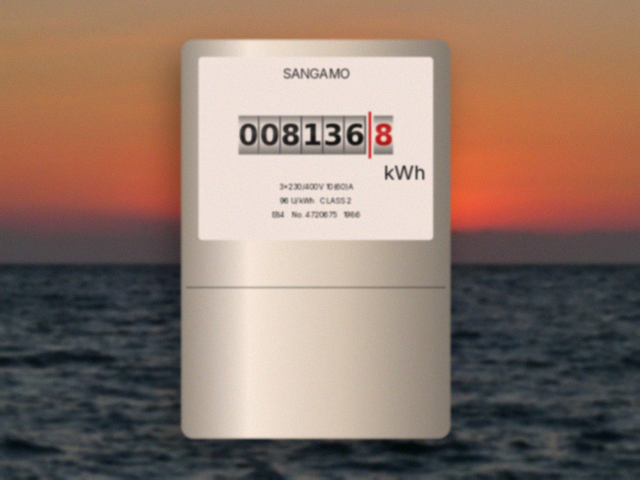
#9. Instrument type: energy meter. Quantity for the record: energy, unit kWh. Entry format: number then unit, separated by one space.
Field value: 8136.8 kWh
